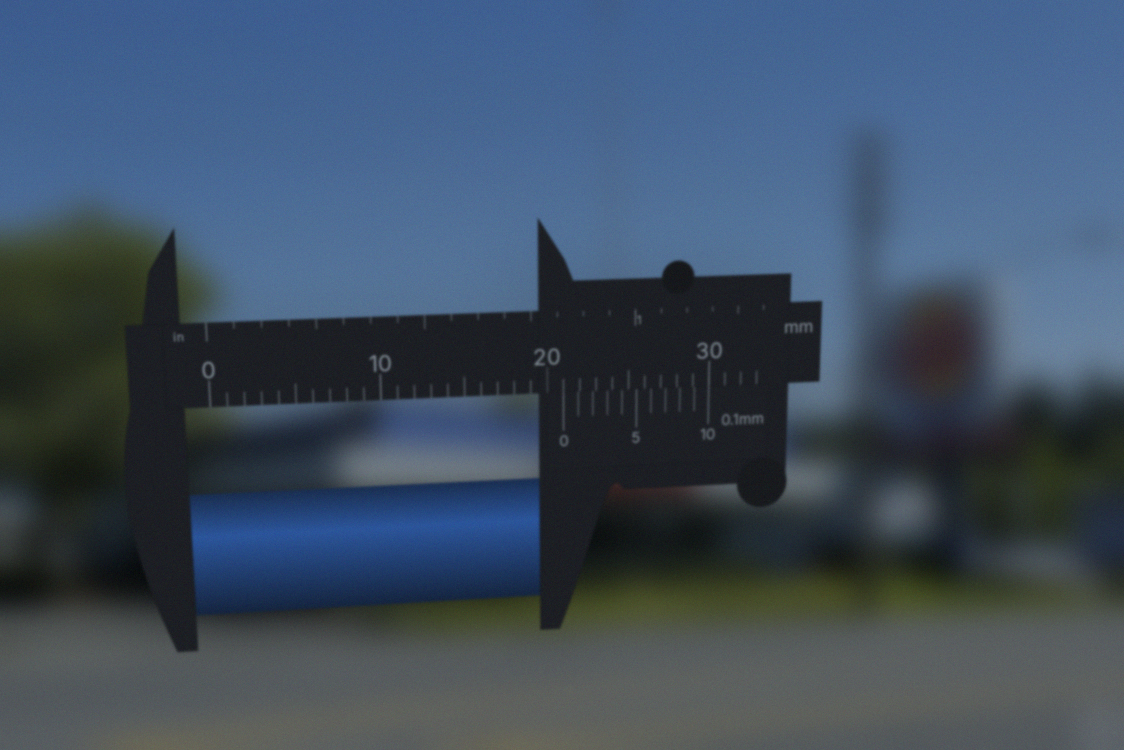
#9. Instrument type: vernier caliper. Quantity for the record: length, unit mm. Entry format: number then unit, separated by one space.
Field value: 21.0 mm
